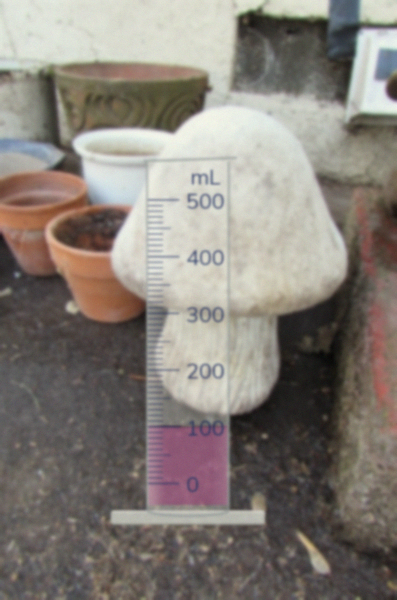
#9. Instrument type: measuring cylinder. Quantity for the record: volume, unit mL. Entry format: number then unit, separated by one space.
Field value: 100 mL
